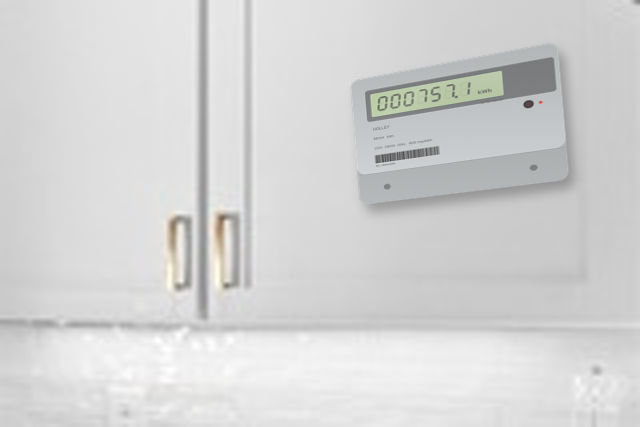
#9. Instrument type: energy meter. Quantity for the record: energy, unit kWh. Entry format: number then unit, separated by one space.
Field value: 757.1 kWh
